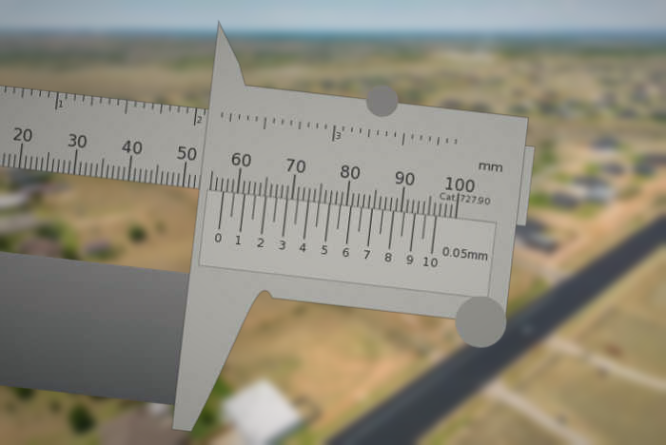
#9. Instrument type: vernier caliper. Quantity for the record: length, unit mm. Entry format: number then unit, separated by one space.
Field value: 57.4 mm
